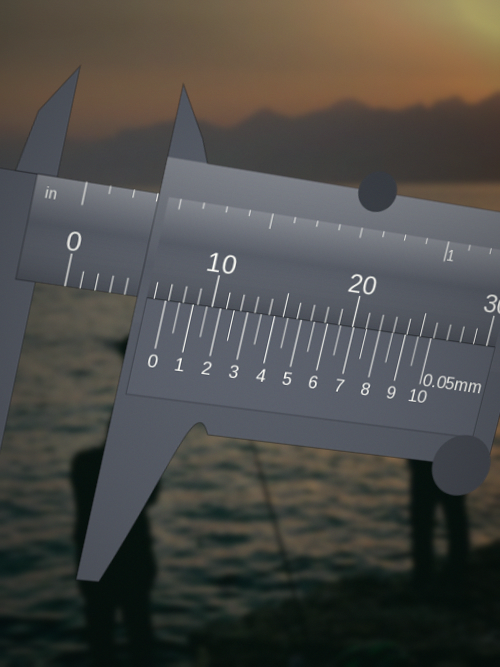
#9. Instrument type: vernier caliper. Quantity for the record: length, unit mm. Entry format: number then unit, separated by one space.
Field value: 6.8 mm
